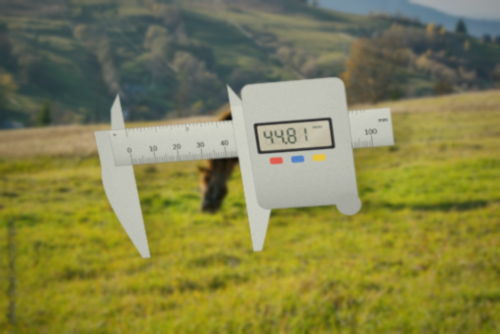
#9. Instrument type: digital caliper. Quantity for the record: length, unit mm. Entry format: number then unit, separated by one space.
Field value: 44.81 mm
